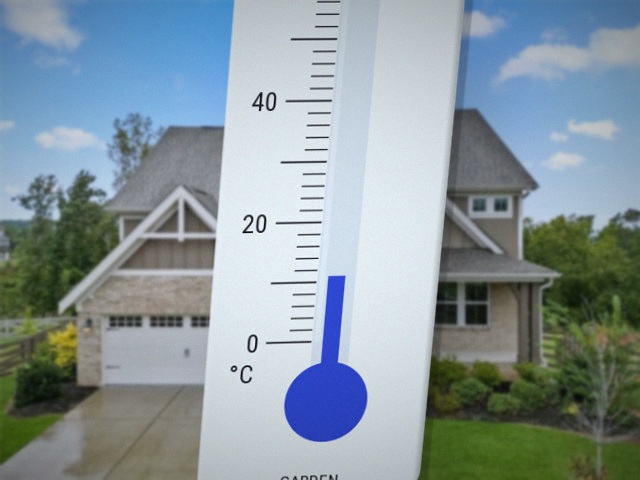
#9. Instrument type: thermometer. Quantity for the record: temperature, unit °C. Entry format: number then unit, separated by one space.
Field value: 11 °C
